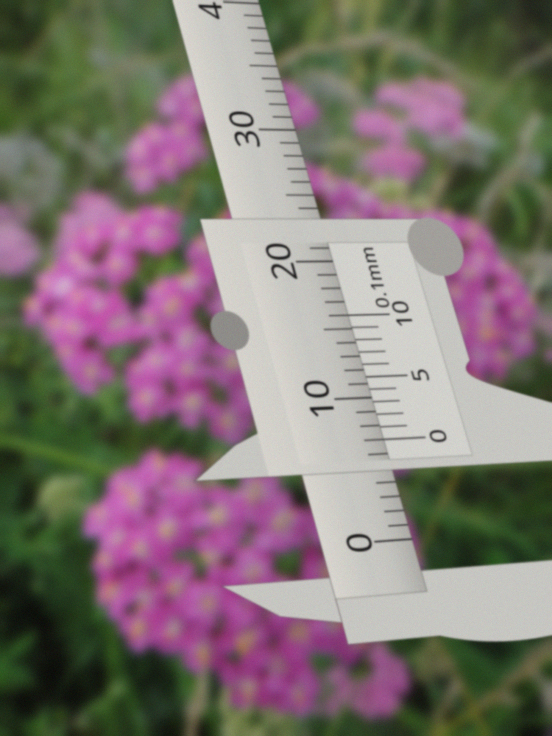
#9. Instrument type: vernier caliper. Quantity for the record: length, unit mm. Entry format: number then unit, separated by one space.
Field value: 7.0 mm
